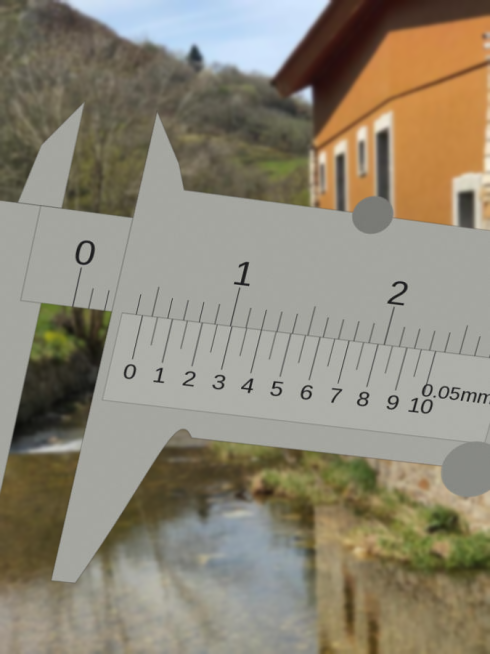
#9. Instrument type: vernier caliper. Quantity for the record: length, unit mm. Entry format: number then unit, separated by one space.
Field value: 4.4 mm
